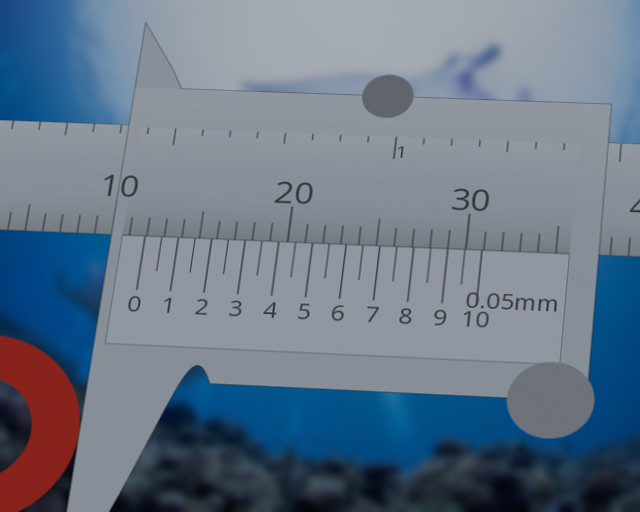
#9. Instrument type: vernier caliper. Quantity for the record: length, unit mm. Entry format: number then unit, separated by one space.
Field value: 11.9 mm
